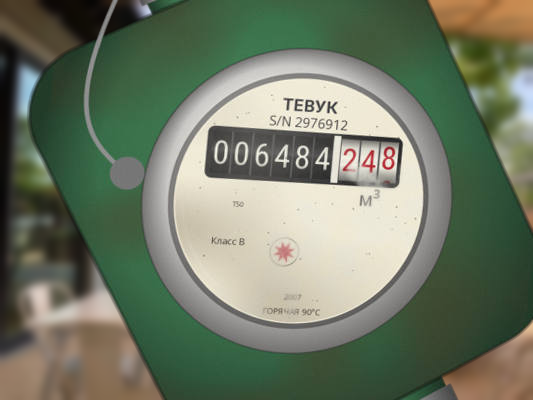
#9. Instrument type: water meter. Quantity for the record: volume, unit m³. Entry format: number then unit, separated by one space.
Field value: 6484.248 m³
